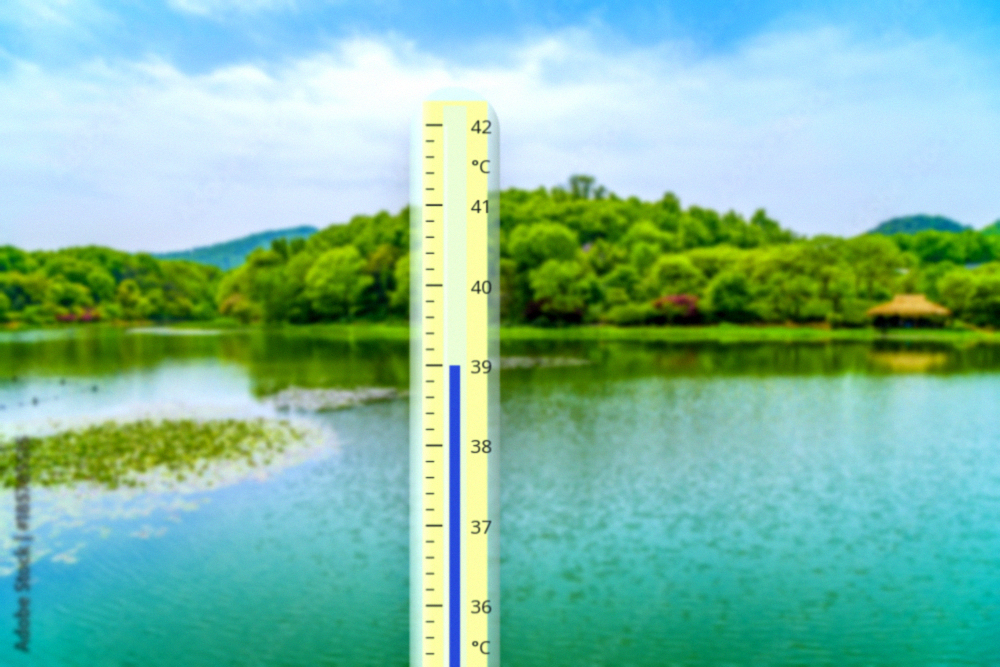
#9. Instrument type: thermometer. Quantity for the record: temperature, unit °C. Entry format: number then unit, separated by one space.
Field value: 39 °C
